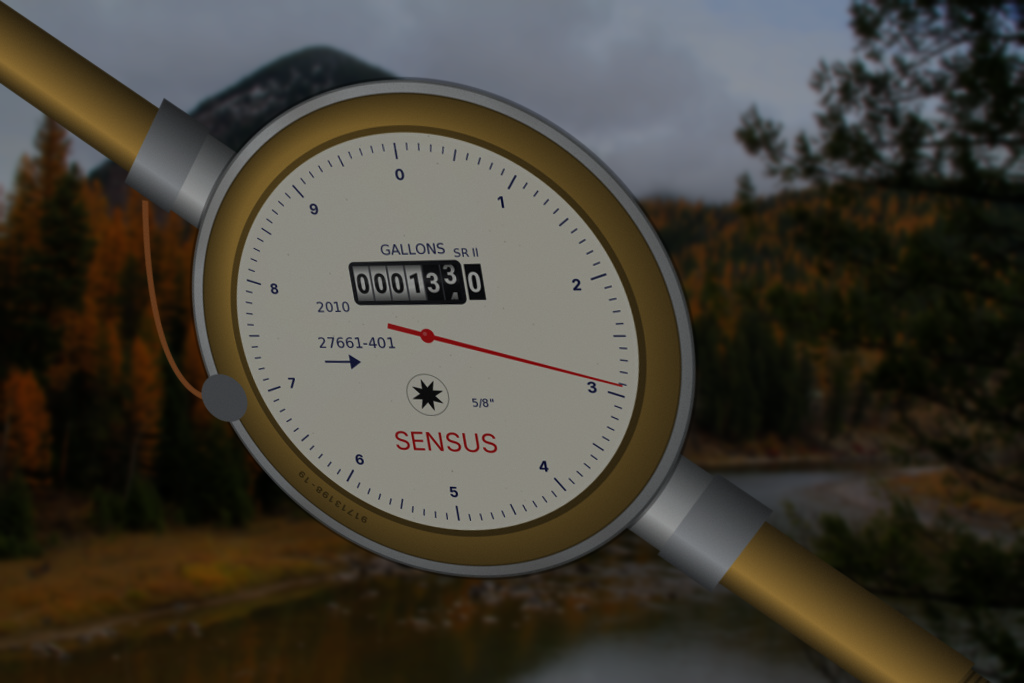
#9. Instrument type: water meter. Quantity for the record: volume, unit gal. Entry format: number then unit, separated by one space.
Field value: 1332.9 gal
